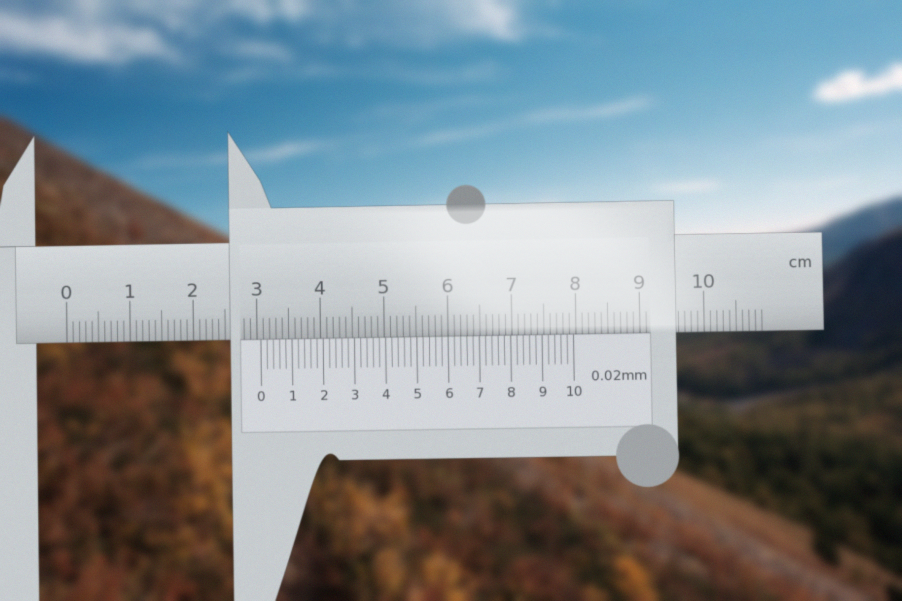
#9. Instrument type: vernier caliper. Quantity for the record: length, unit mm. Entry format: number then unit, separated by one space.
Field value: 30.6 mm
